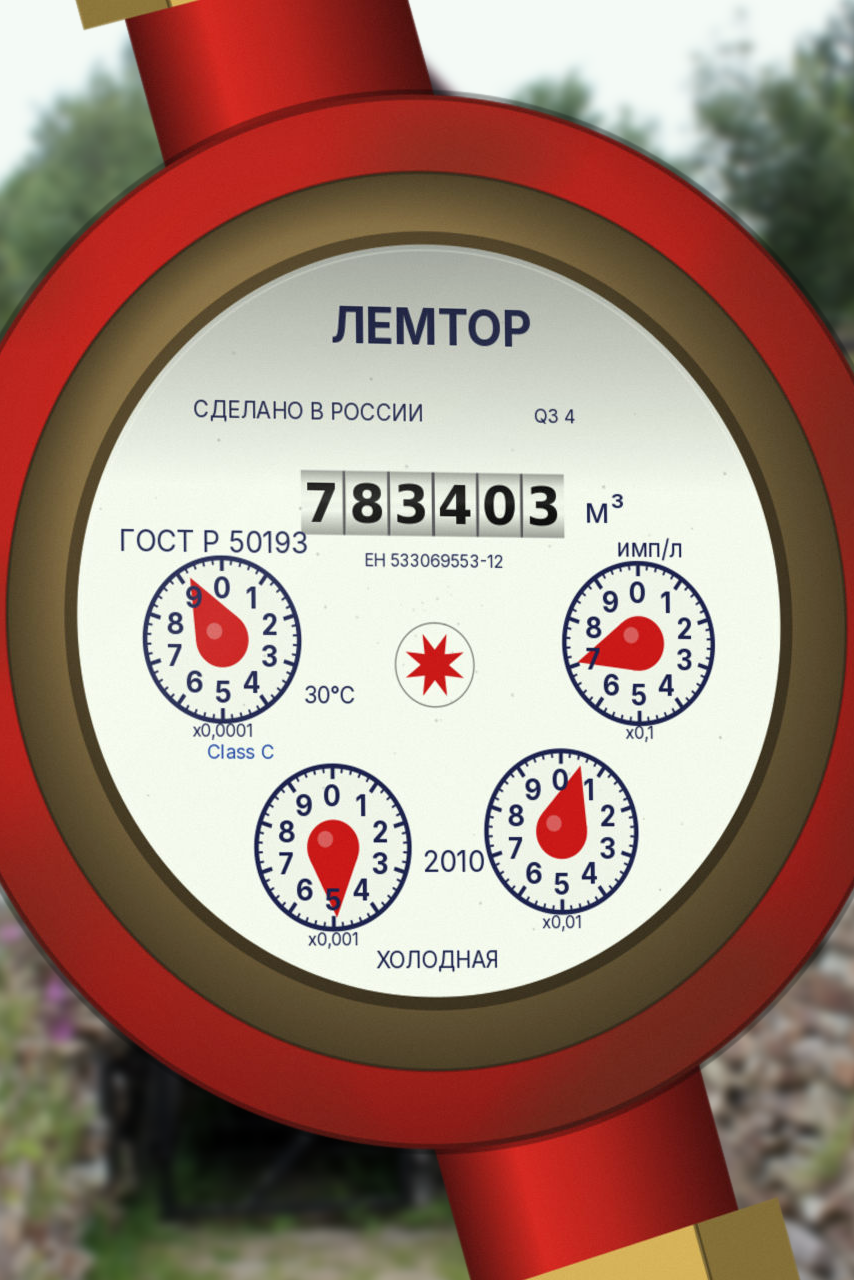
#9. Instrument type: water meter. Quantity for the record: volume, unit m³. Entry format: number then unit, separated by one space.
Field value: 783403.7049 m³
